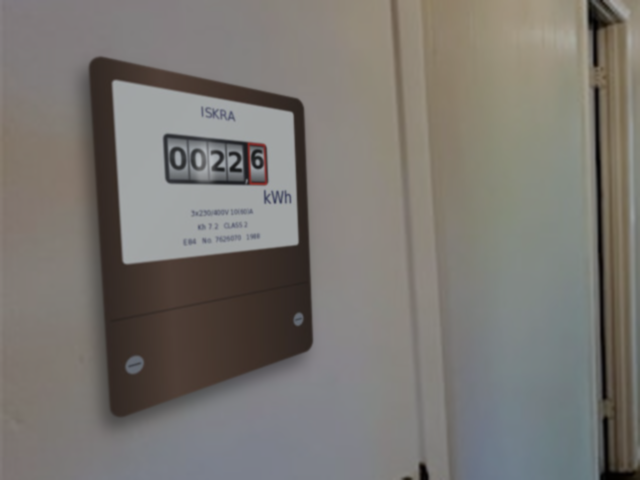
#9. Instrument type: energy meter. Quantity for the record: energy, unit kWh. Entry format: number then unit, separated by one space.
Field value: 22.6 kWh
